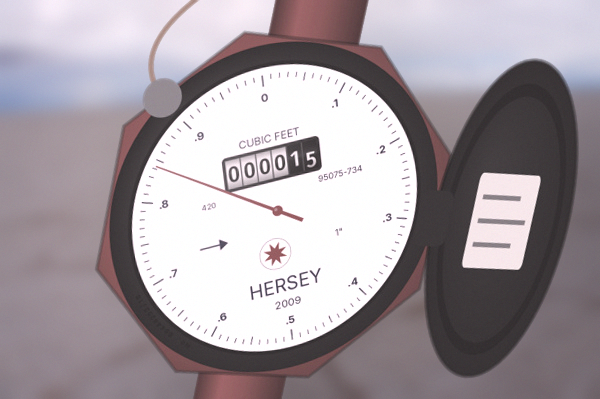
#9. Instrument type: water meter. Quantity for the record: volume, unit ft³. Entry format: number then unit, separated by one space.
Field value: 14.84 ft³
